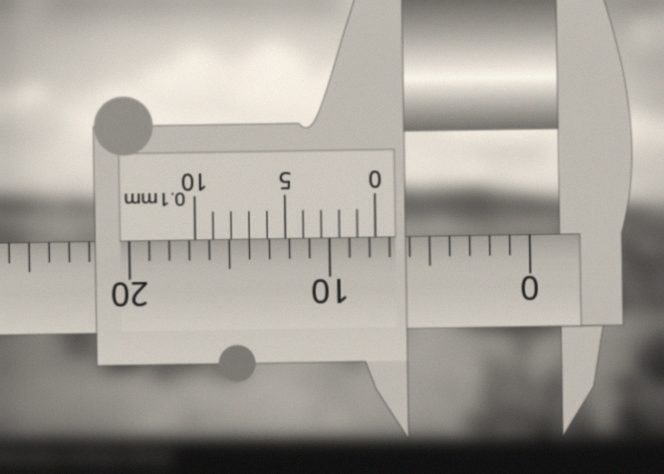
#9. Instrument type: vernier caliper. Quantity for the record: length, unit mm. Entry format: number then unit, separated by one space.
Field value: 7.7 mm
